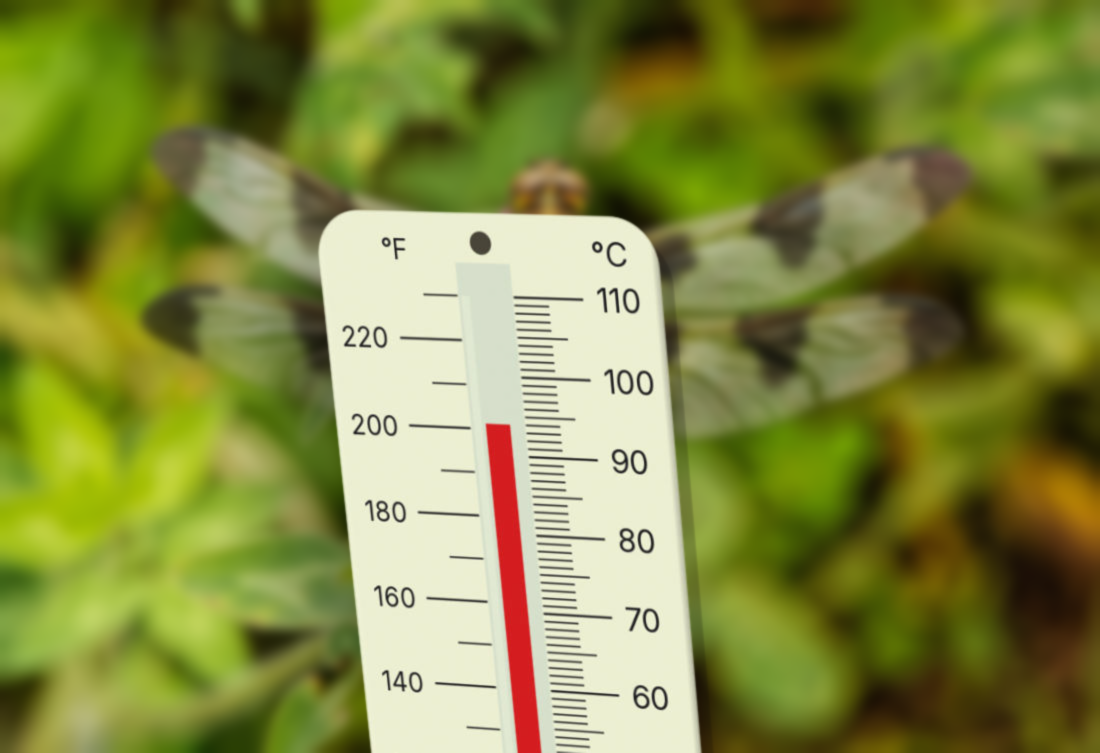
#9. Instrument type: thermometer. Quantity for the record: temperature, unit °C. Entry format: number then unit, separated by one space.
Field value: 94 °C
